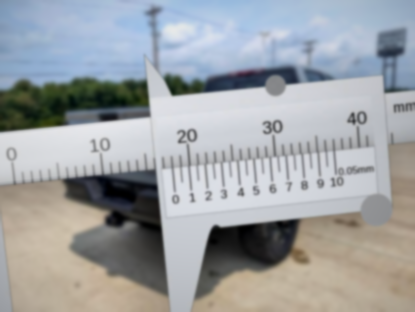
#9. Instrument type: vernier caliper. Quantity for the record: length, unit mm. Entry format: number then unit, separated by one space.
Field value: 18.0 mm
